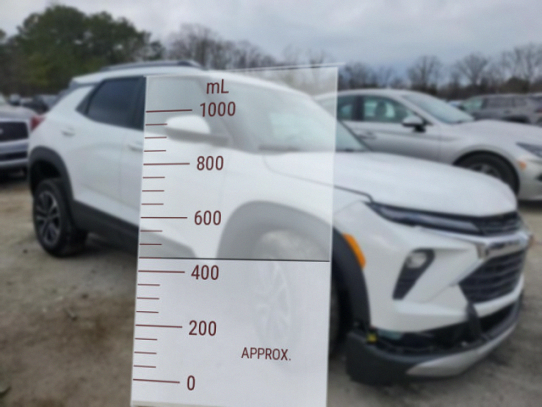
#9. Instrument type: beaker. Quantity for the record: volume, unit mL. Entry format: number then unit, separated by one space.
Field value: 450 mL
